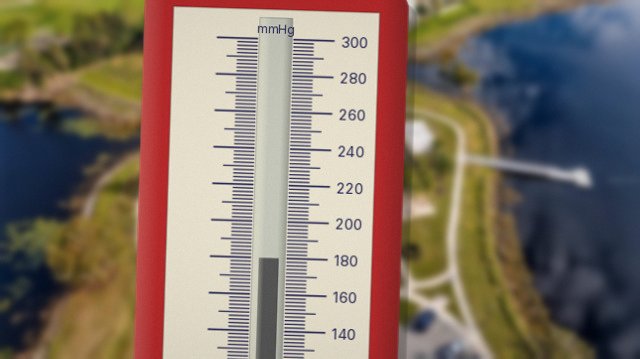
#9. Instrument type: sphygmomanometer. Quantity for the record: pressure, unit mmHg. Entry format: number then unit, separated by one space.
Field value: 180 mmHg
